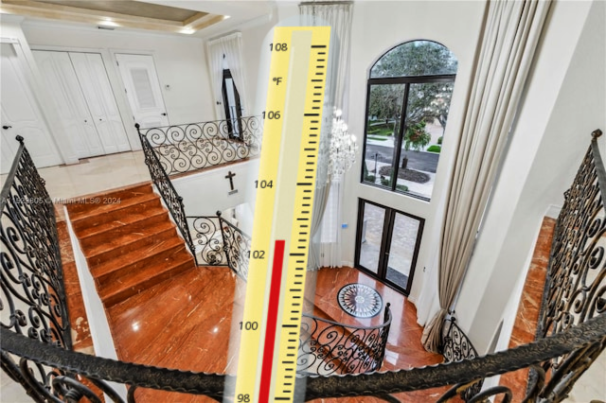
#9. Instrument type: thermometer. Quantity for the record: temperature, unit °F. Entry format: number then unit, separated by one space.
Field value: 102.4 °F
